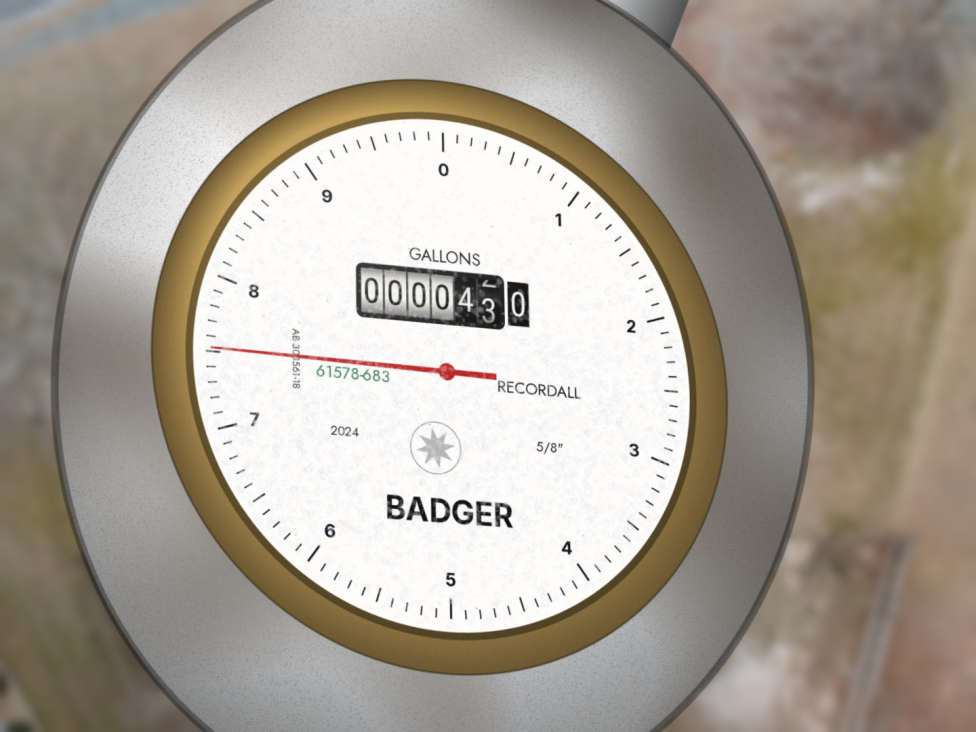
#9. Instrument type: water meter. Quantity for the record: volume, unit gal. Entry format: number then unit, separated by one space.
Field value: 427.5 gal
